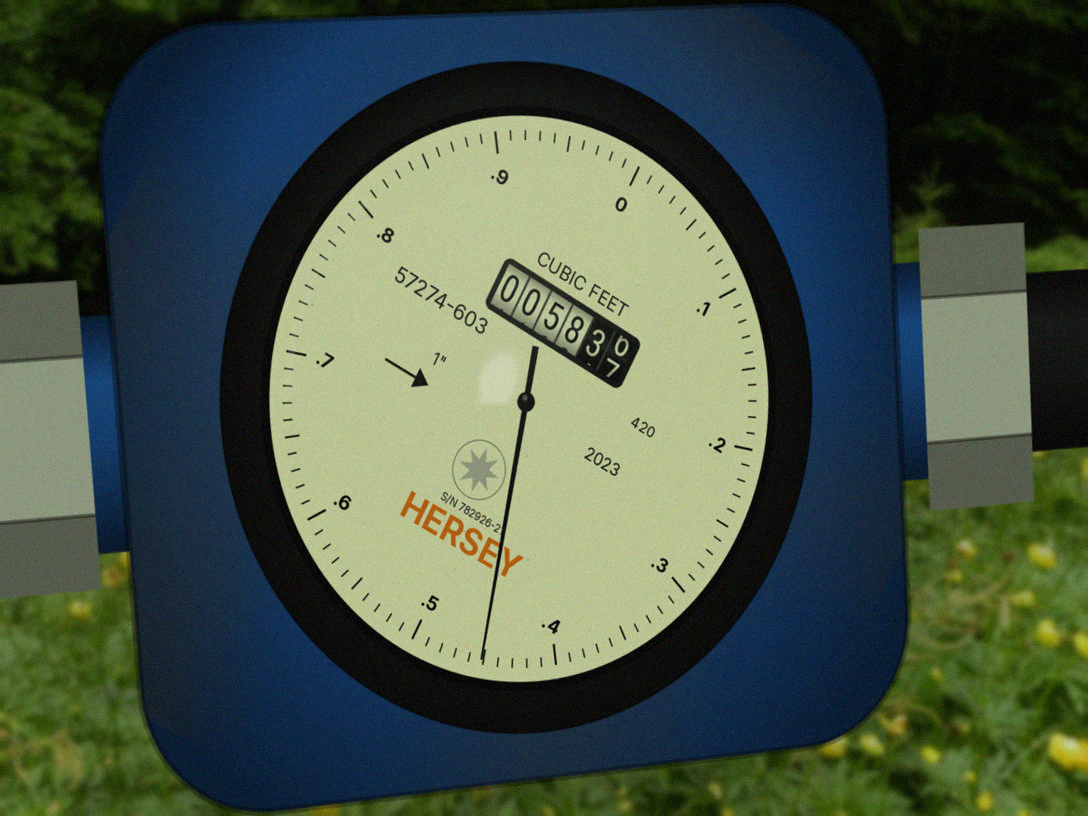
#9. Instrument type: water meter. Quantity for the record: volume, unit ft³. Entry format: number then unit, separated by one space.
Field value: 5836.45 ft³
